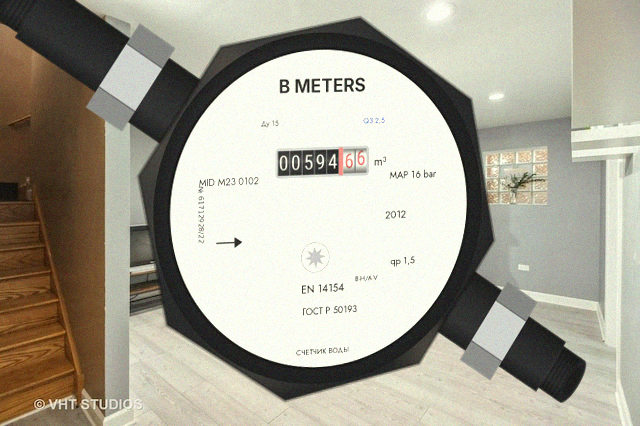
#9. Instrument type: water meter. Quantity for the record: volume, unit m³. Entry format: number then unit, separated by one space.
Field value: 594.66 m³
